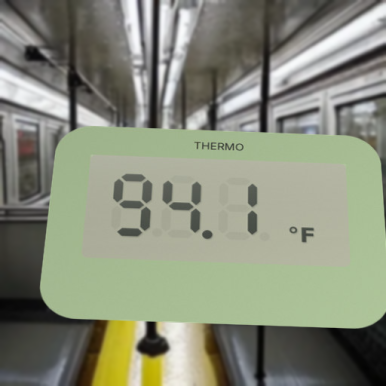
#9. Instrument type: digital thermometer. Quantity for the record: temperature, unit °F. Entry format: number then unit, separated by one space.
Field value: 94.1 °F
